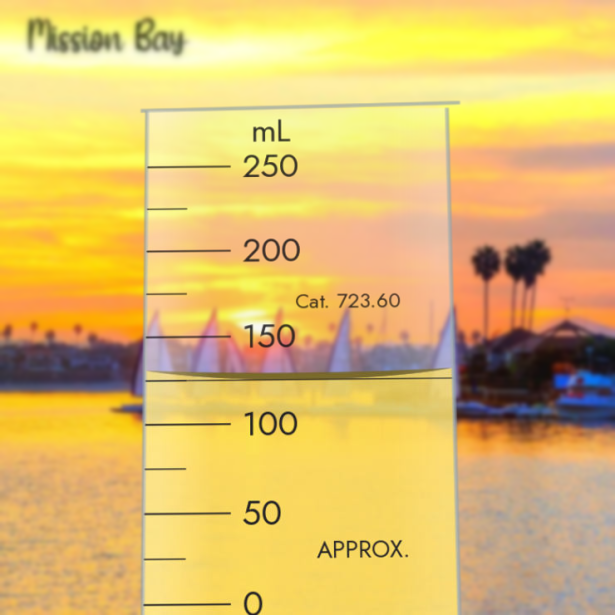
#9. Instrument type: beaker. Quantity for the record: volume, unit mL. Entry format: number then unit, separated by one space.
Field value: 125 mL
